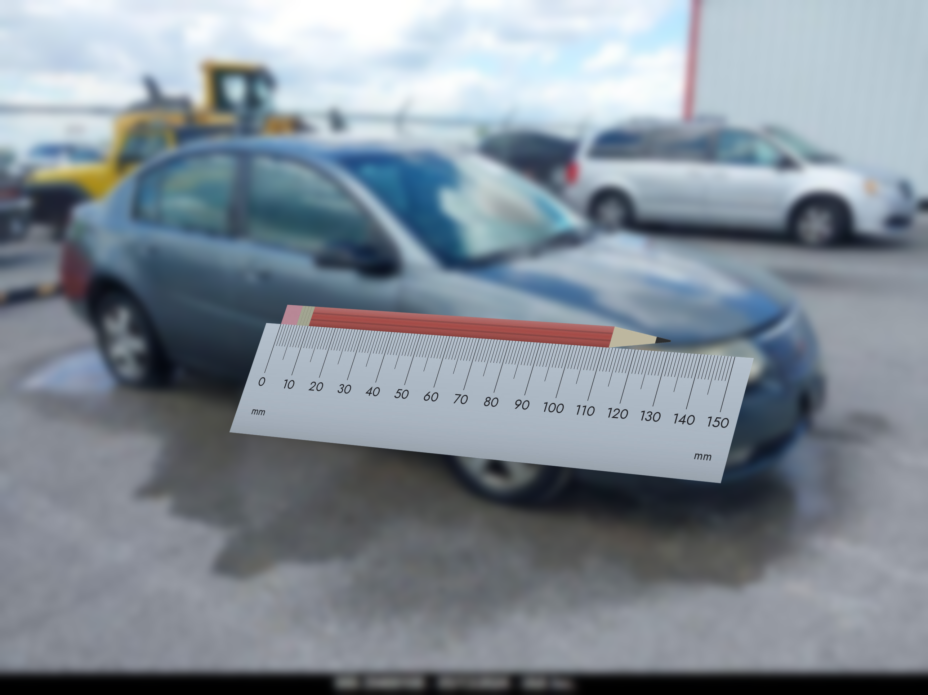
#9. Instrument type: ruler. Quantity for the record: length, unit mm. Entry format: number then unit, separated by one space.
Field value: 130 mm
